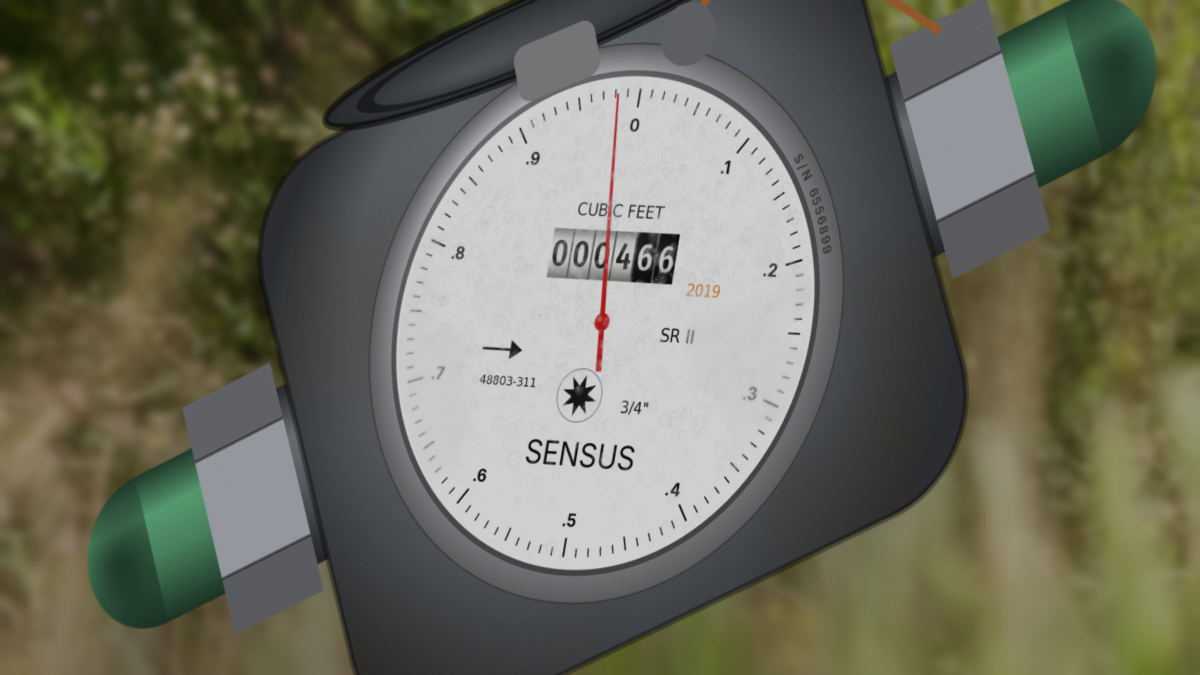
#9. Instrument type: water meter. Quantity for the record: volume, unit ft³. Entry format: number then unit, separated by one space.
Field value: 465.98 ft³
